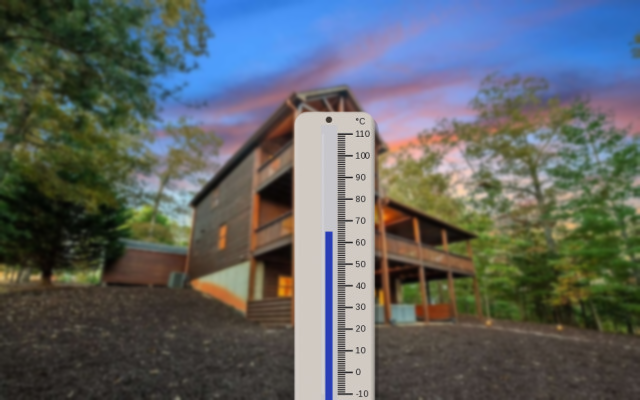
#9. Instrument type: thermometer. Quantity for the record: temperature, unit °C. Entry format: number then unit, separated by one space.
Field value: 65 °C
